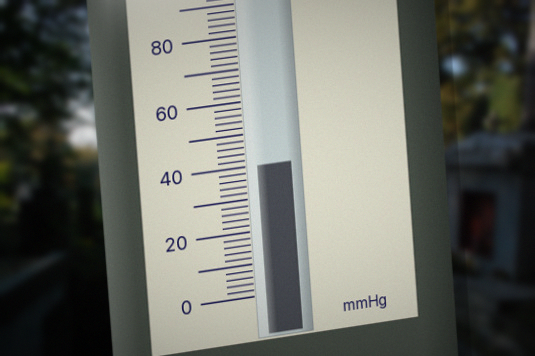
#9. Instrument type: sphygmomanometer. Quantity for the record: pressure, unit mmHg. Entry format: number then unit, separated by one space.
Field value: 40 mmHg
